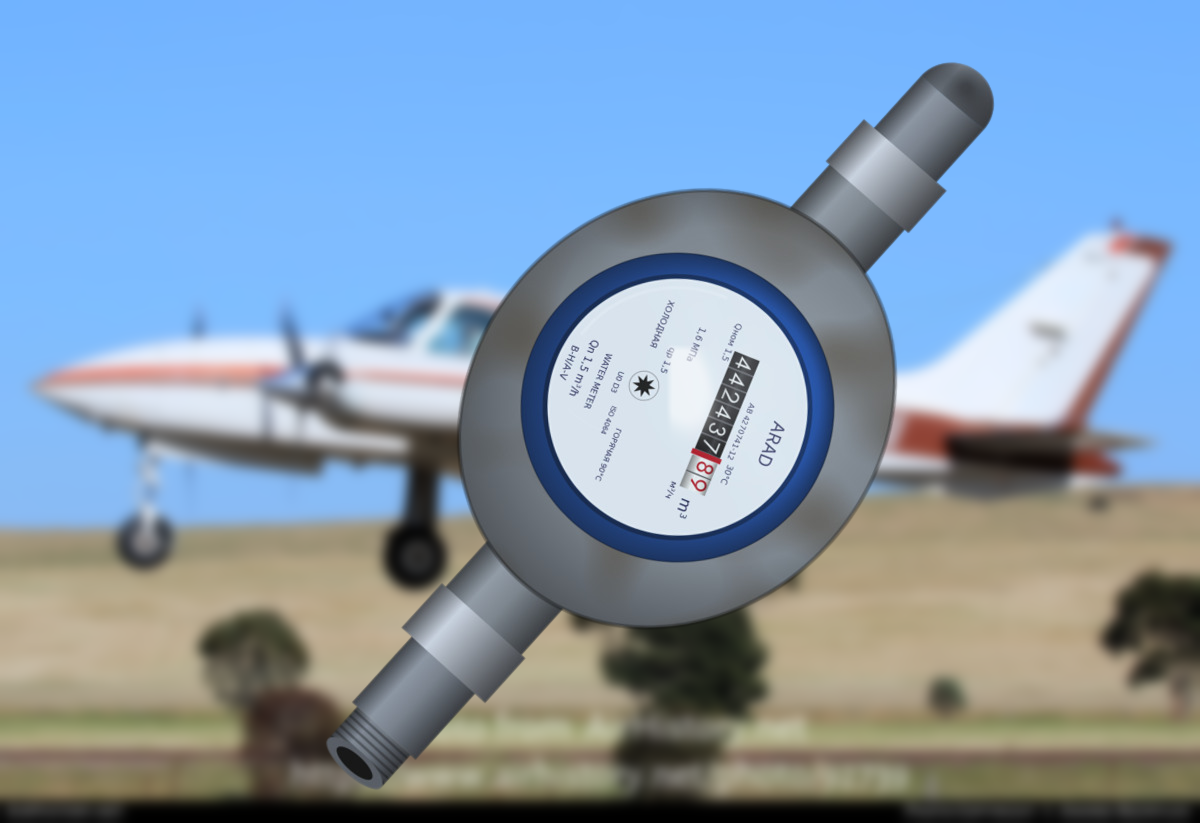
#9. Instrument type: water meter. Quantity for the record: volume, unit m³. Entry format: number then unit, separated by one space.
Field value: 442437.89 m³
